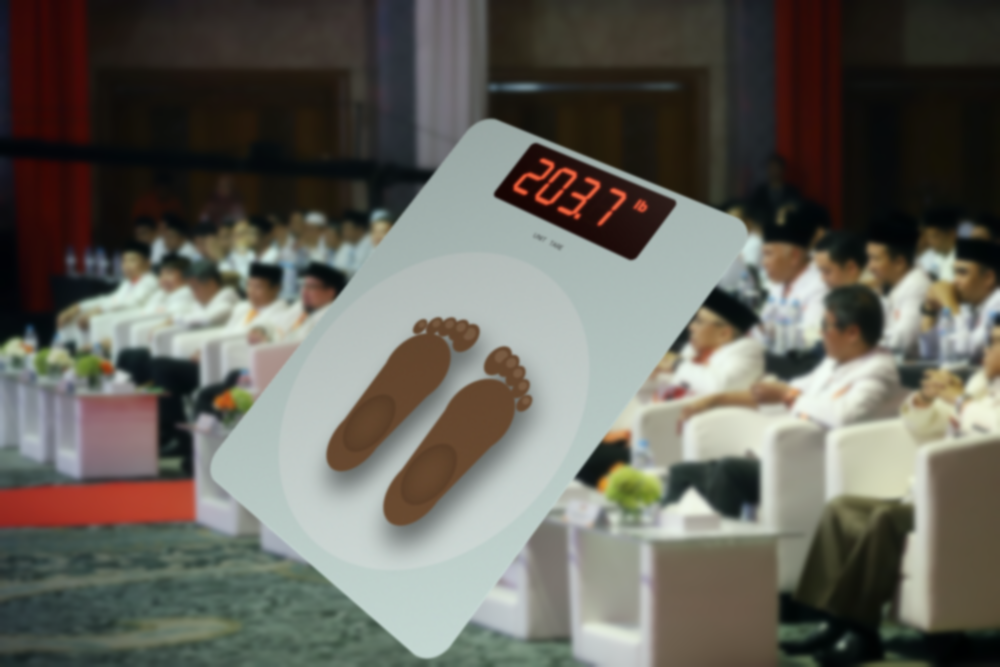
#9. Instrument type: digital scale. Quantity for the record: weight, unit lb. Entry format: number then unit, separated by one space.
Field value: 203.7 lb
